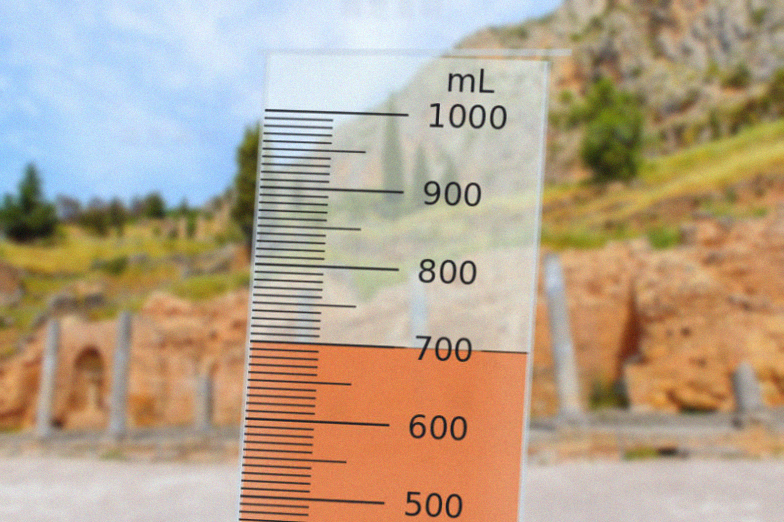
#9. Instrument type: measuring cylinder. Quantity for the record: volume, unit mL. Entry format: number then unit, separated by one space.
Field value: 700 mL
